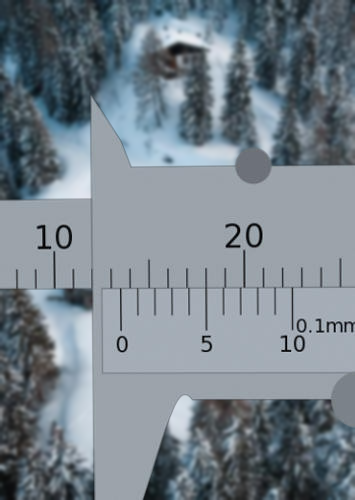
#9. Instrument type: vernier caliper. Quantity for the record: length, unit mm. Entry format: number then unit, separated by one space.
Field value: 13.5 mm
